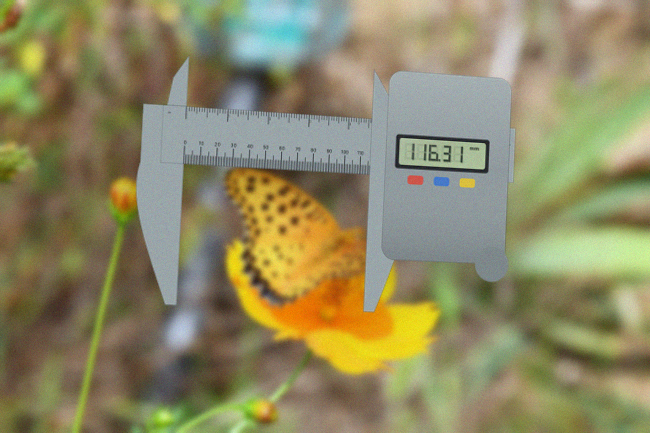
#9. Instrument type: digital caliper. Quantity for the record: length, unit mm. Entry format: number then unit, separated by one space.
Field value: 116.31 mm
